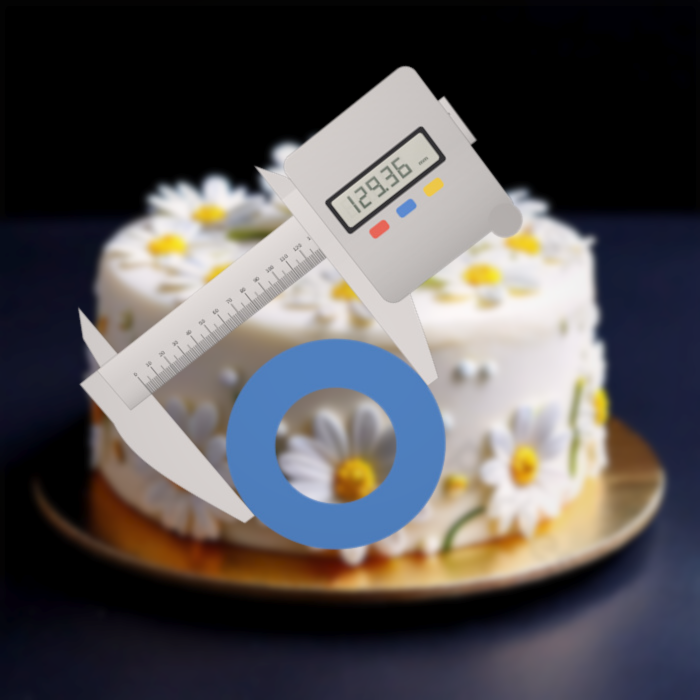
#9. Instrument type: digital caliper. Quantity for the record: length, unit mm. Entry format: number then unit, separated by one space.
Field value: 129.36 mm
